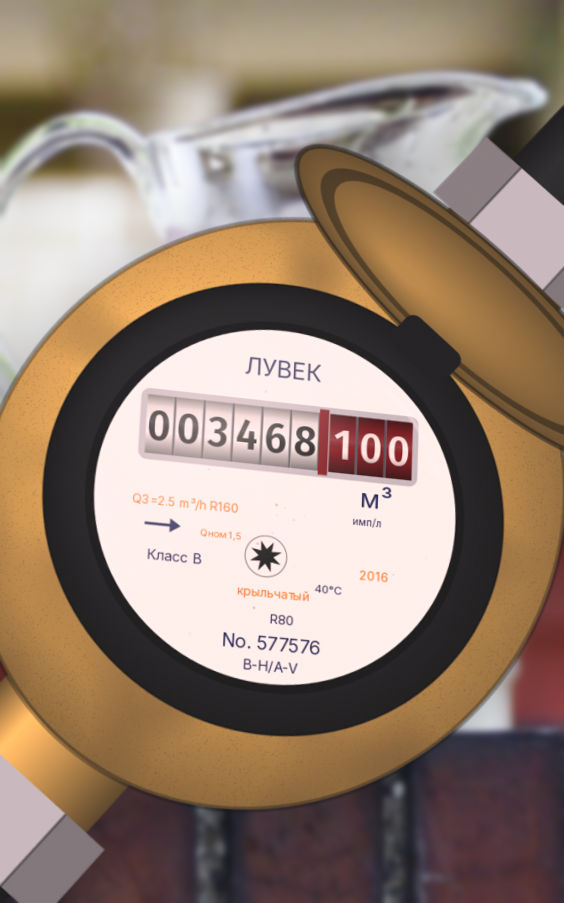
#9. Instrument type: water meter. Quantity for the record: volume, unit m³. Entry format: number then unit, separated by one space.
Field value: 3468.100 m³
